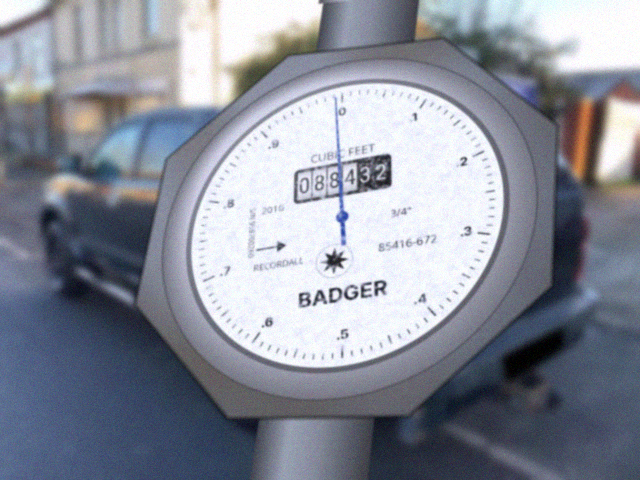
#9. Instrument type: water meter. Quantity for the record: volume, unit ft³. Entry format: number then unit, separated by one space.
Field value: 88431.99 ft³
